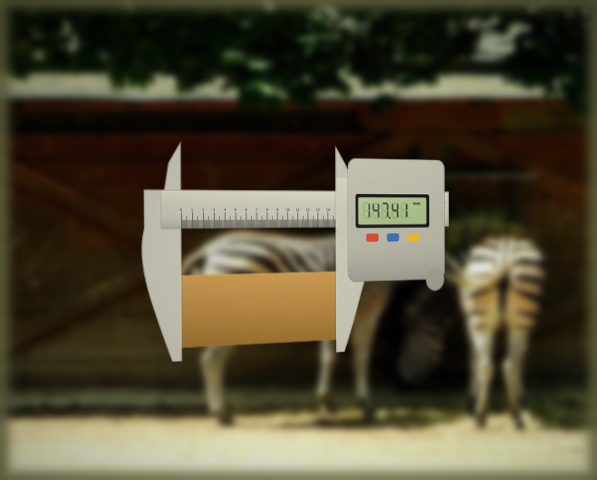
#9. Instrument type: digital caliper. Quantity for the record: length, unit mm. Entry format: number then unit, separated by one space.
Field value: 147.41 mm
